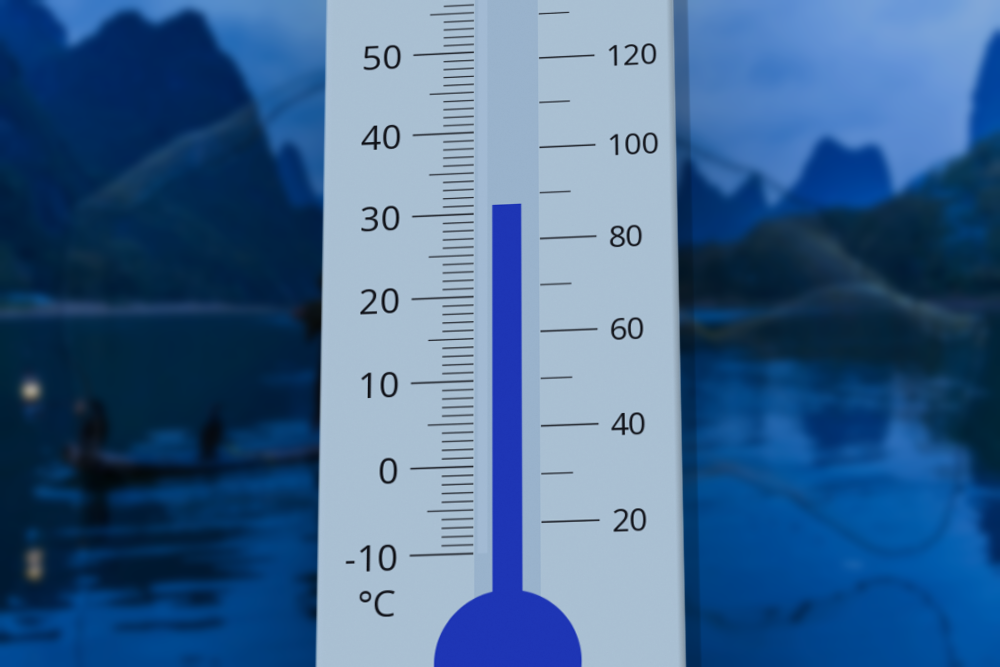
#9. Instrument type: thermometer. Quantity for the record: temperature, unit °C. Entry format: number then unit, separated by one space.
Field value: 31 °C
